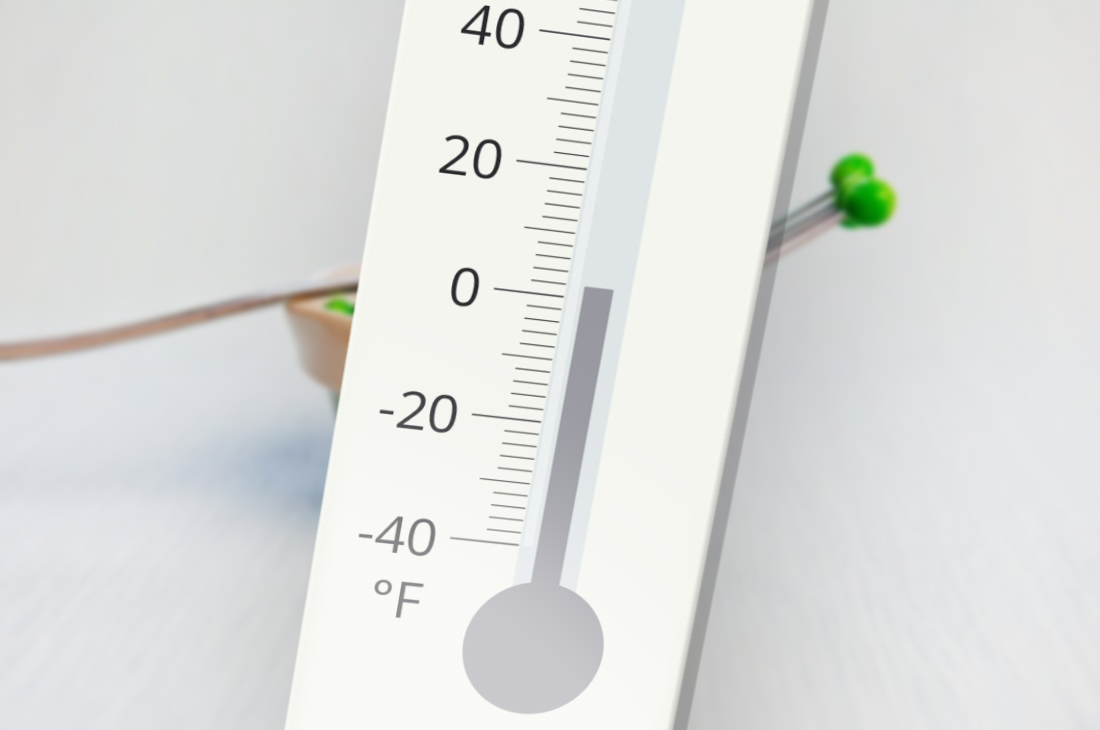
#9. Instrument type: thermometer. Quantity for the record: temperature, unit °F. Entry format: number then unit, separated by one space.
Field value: 2 °F
